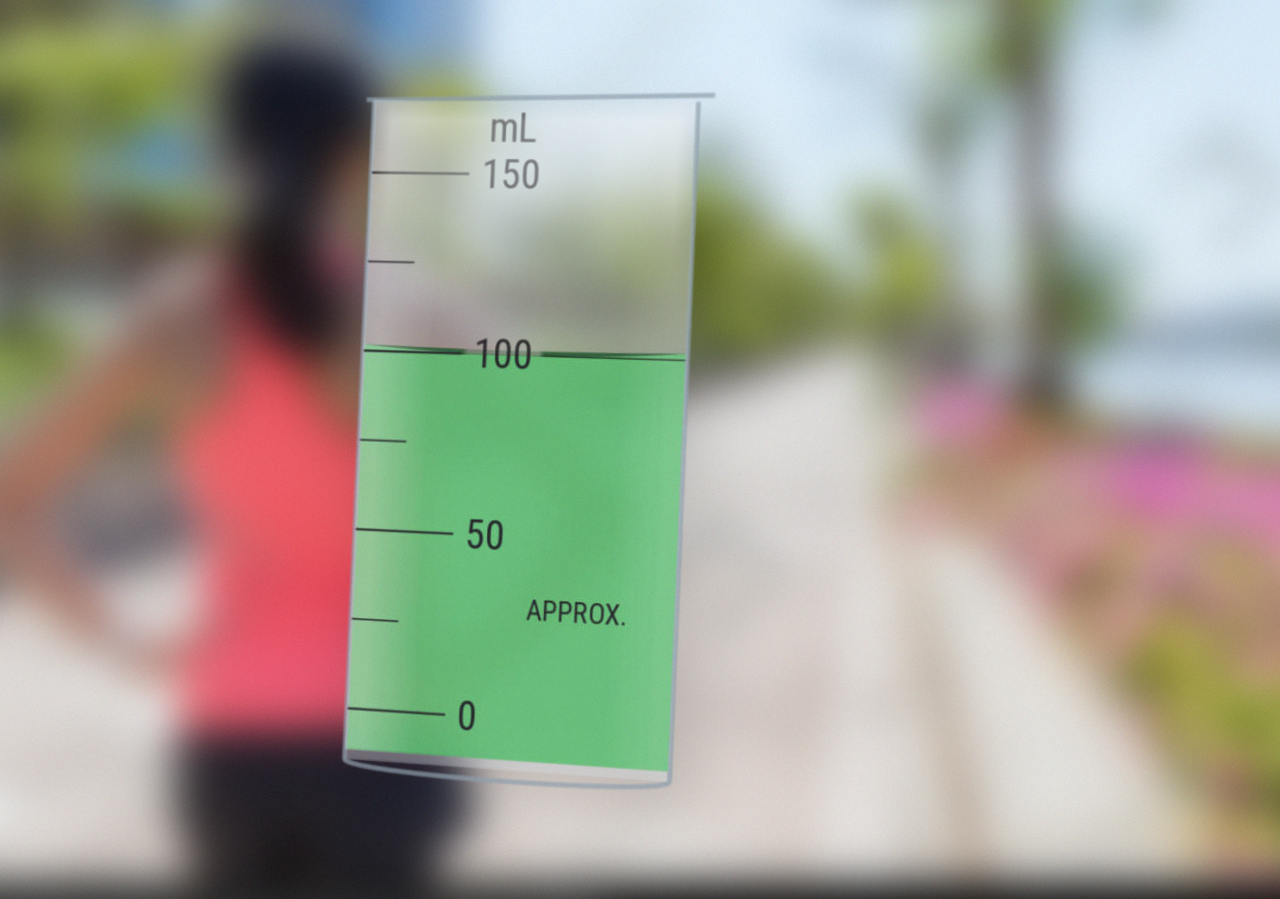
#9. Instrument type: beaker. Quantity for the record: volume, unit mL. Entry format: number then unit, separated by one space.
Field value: 100 mL
